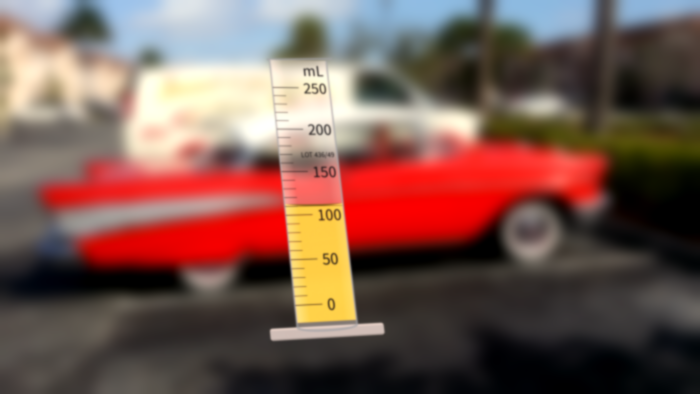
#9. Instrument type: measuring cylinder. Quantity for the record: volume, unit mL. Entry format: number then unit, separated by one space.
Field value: 110 mL
